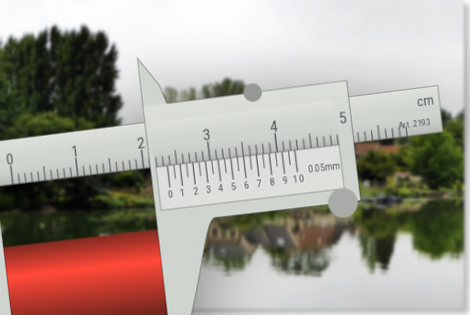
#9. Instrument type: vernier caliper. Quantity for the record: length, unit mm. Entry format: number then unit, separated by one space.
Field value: 23.6 mm
